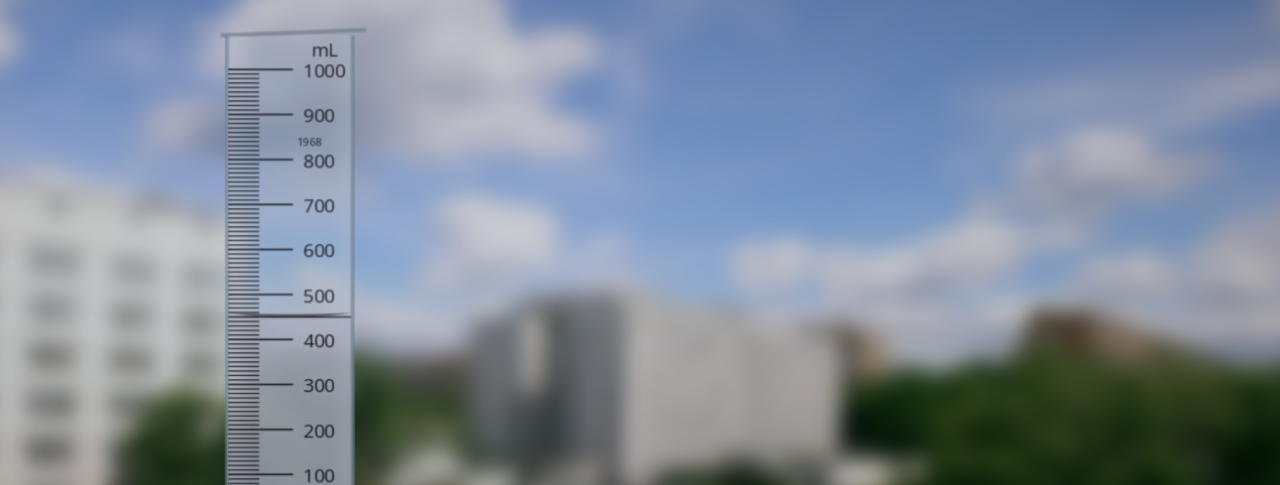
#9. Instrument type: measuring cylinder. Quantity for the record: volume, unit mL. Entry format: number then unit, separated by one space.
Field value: 450 mL
